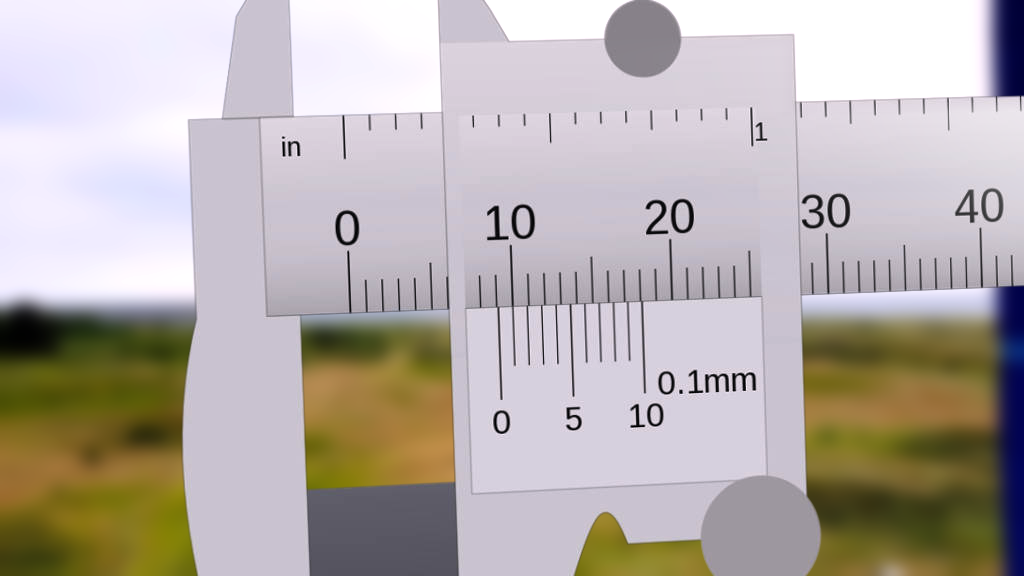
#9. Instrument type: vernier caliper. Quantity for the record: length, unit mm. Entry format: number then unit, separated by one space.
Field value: 9.1 mm
